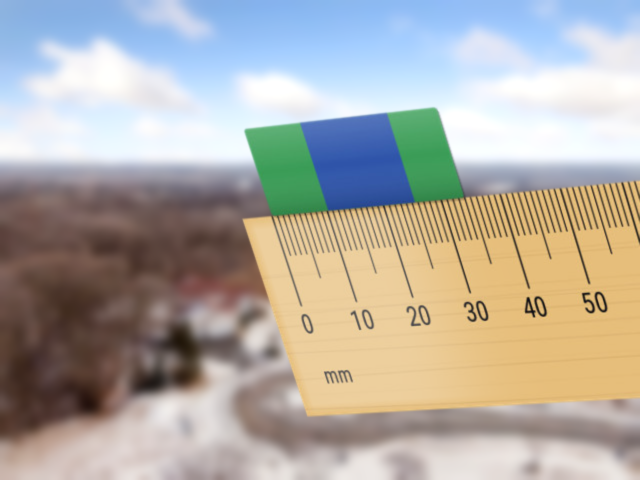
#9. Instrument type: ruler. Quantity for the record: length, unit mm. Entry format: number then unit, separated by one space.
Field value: 34 mm
